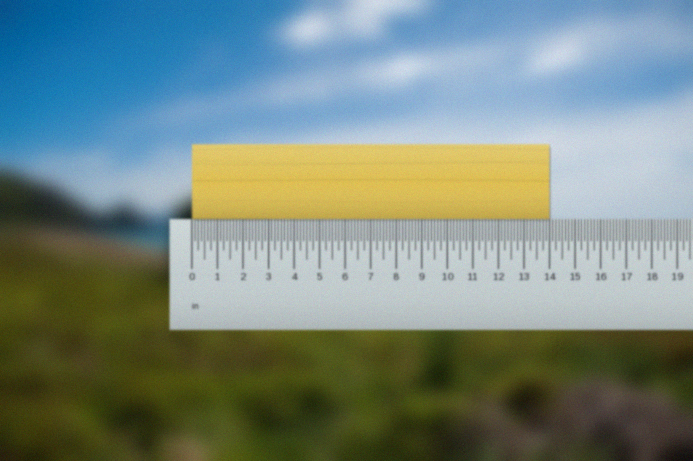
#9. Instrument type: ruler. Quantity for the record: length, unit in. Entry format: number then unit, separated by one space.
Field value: 14 in
